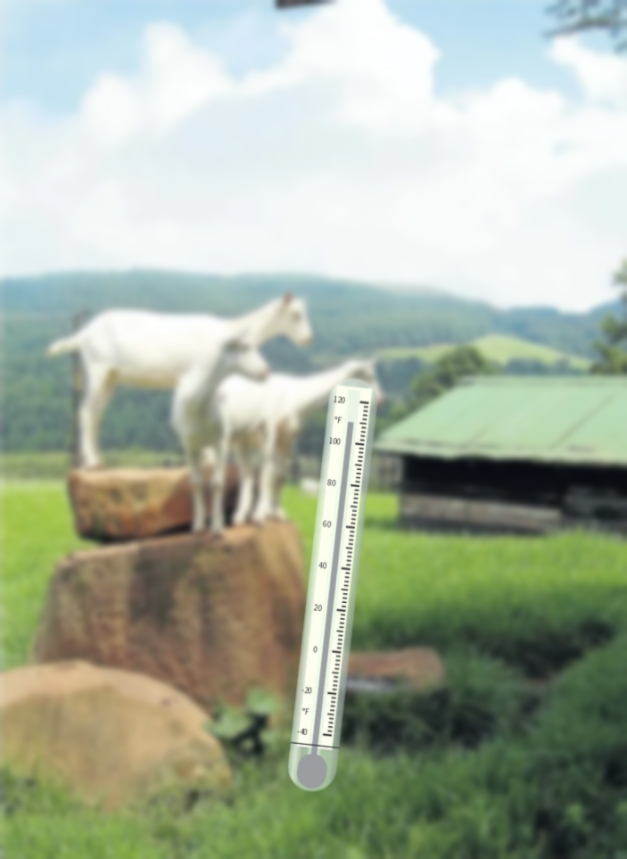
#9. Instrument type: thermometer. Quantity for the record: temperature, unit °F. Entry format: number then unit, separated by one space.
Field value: 110 °F
